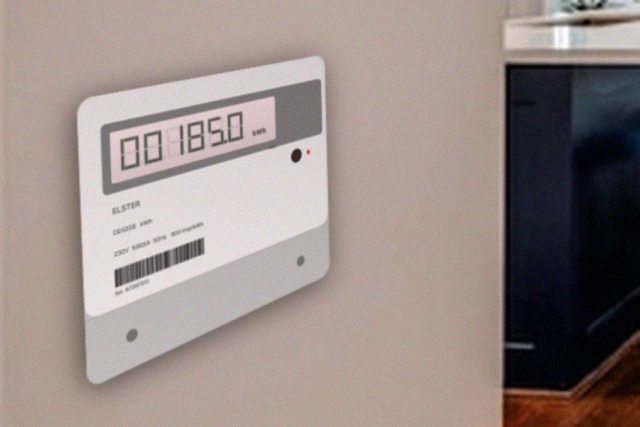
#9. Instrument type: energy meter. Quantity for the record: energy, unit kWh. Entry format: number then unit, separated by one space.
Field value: 185.0 kWh
